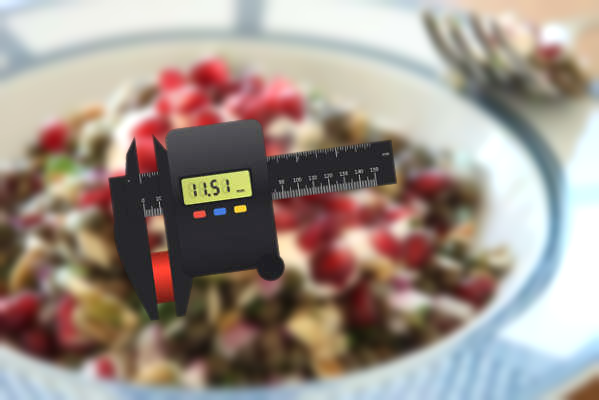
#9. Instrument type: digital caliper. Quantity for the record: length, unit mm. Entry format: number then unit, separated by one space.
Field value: 11.51 mm
